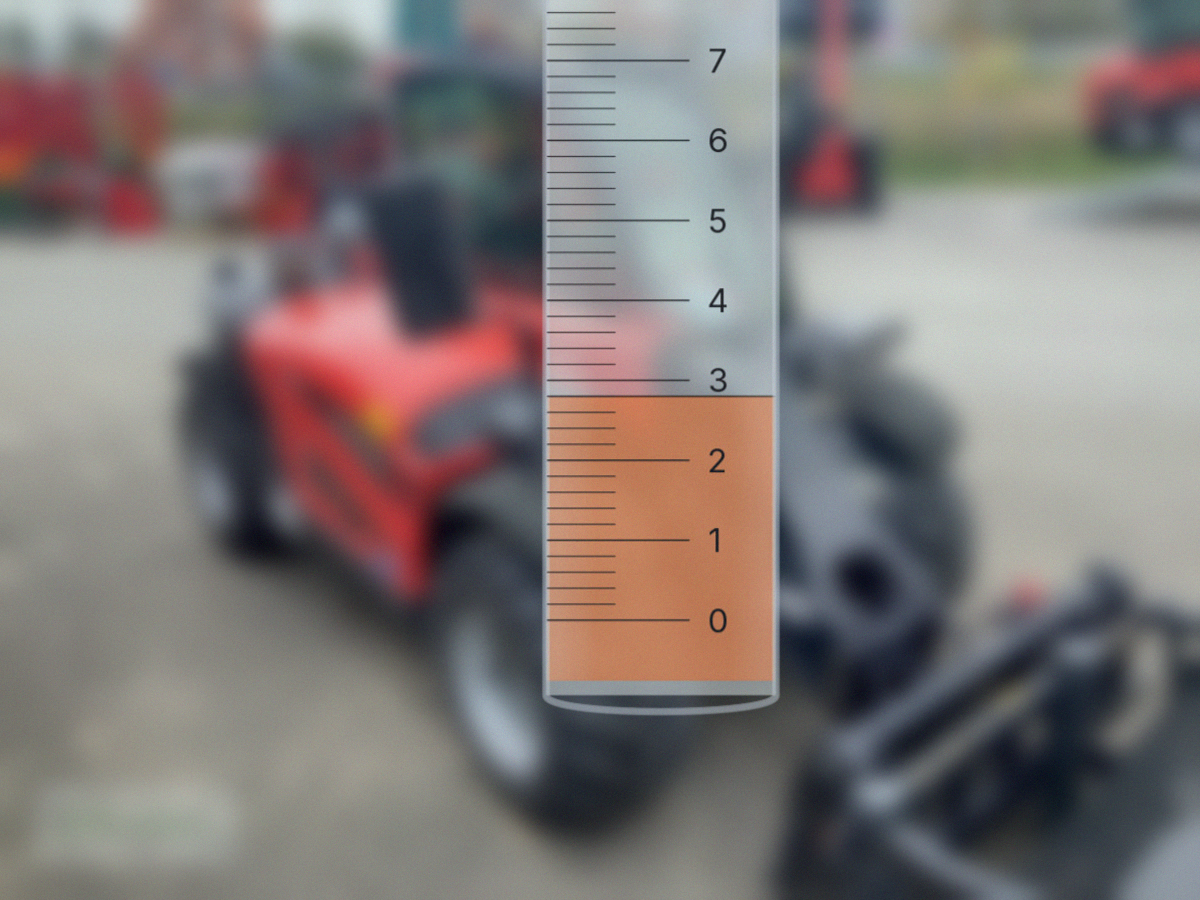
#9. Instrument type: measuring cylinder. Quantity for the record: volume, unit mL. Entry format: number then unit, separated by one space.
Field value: 2.8 mL
